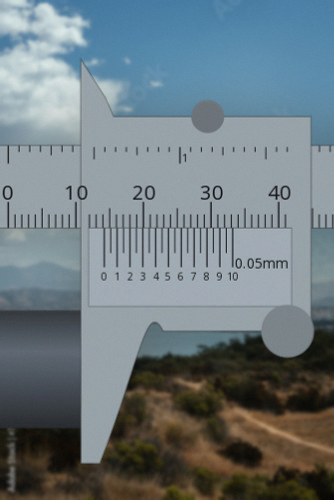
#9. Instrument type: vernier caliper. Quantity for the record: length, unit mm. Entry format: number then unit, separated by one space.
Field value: 14.2 mm
